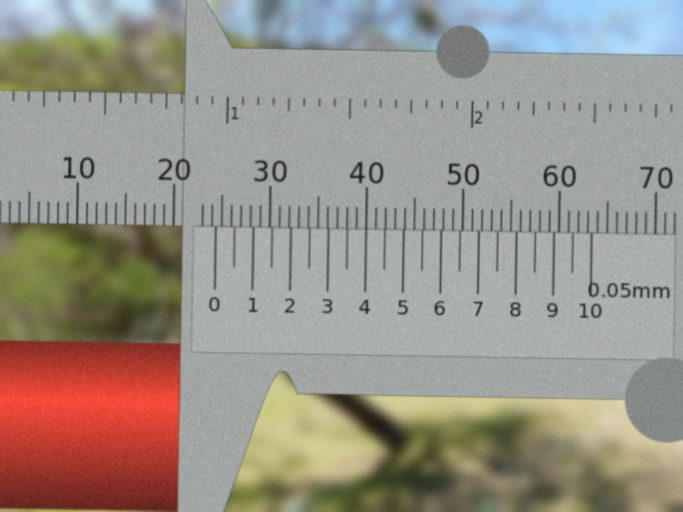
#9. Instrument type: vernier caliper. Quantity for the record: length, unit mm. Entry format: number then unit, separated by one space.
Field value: 24.4 mm
